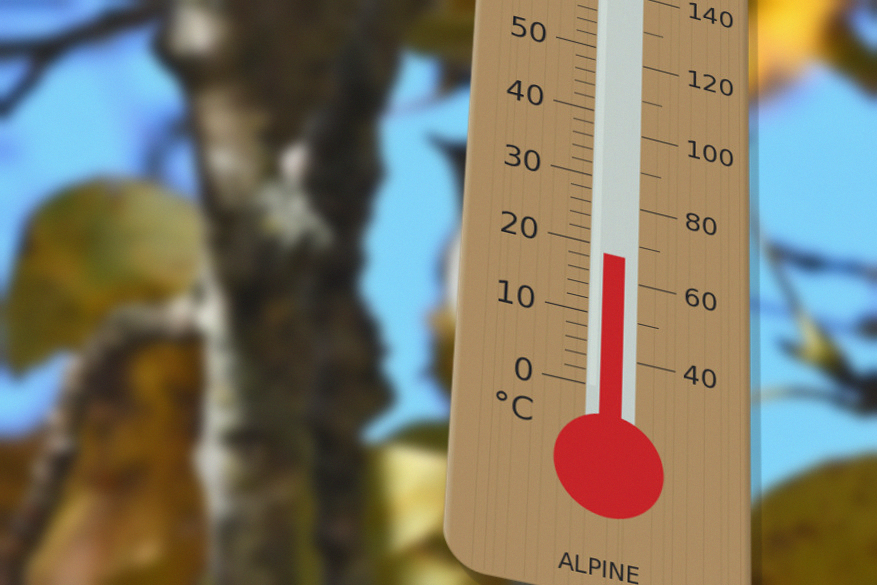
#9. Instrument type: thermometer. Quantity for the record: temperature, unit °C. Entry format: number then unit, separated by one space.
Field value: 19 °C
